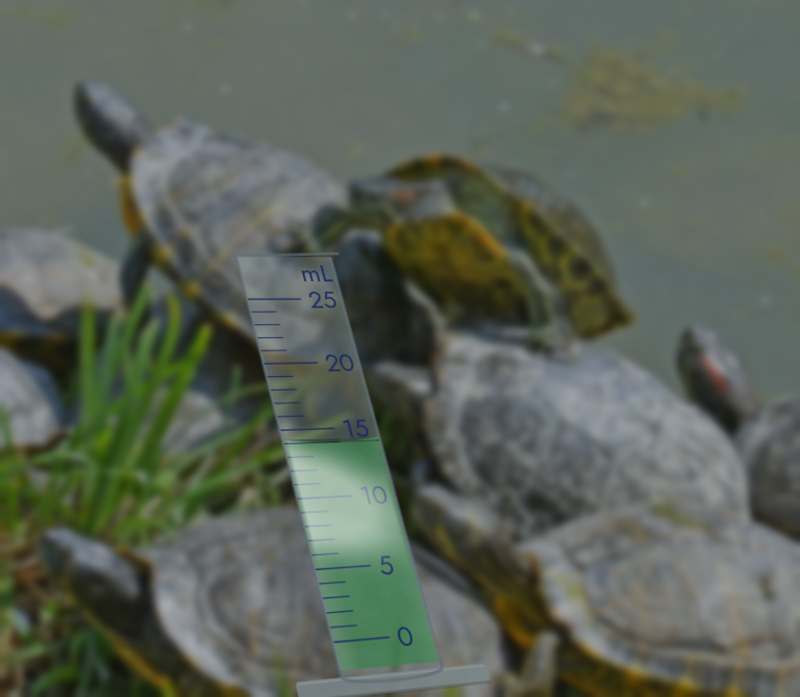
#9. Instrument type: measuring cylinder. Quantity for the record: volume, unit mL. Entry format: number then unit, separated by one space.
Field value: 14 mL
